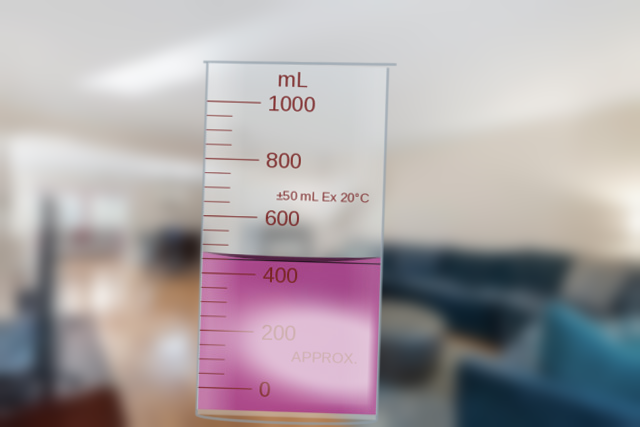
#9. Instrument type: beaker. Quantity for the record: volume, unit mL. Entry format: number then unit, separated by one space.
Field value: 450 mL
